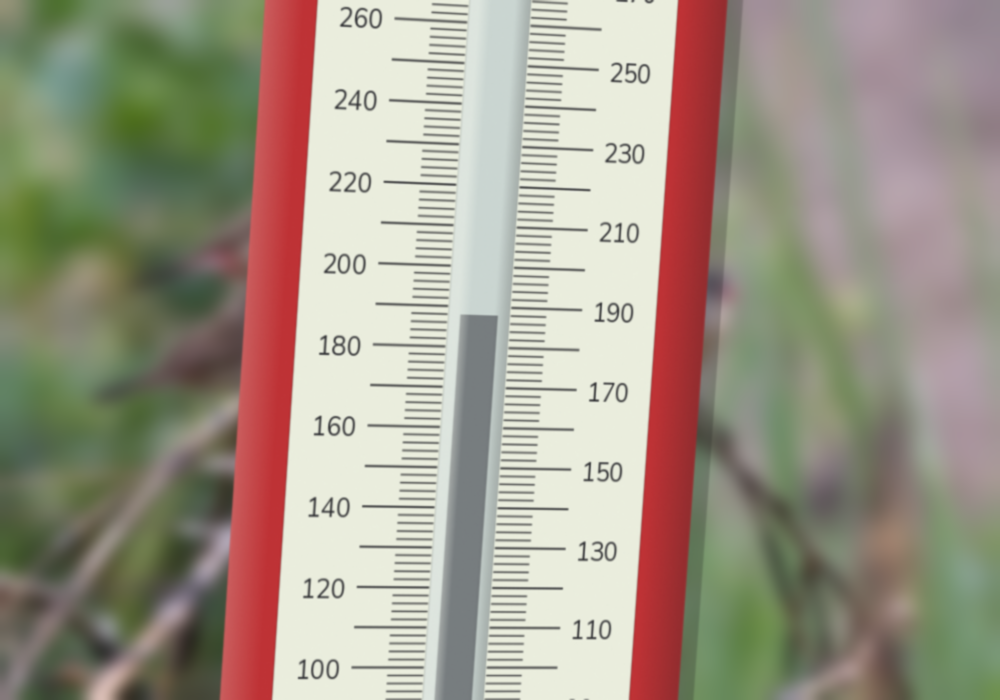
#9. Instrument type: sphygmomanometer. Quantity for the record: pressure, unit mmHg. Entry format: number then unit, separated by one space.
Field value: 188 mmHg
